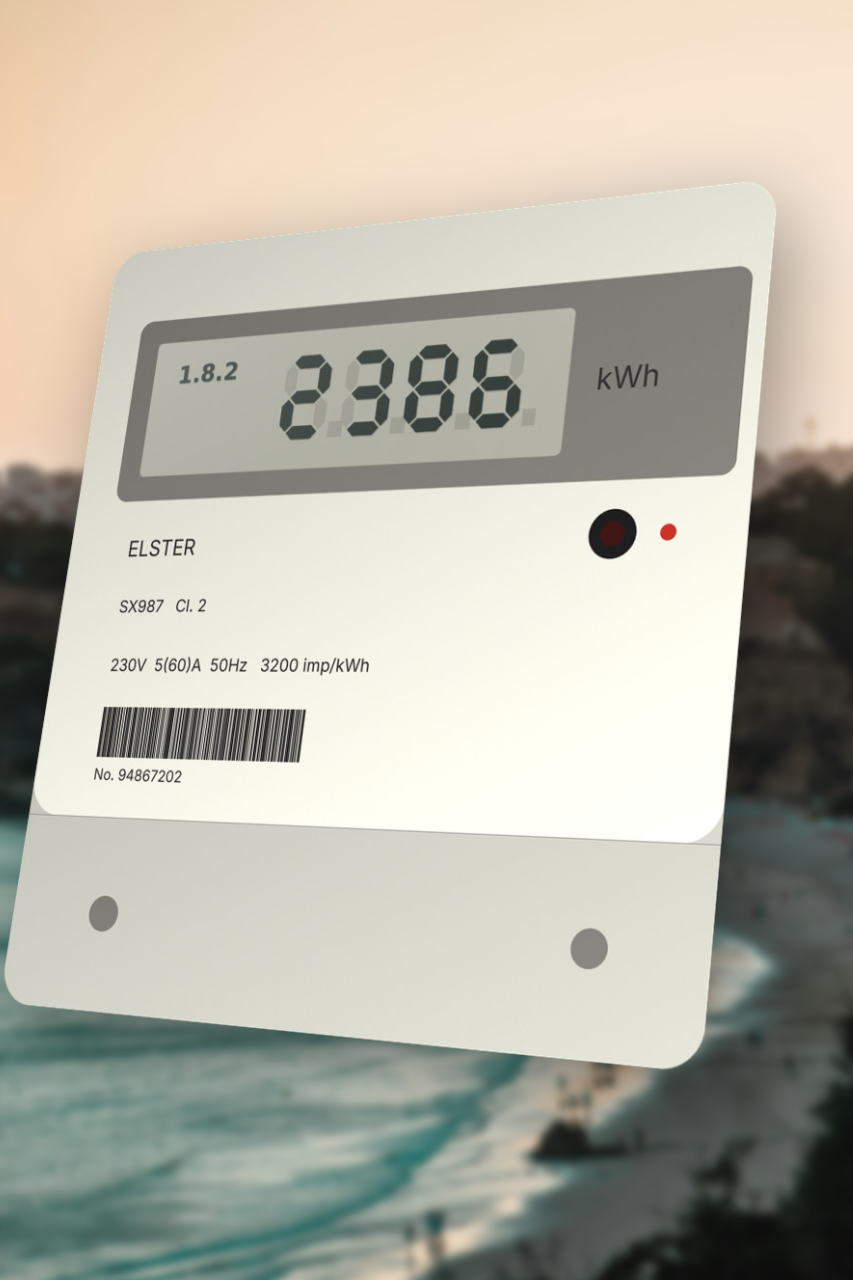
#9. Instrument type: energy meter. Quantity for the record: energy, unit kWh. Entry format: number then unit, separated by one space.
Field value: 2386 kWh
